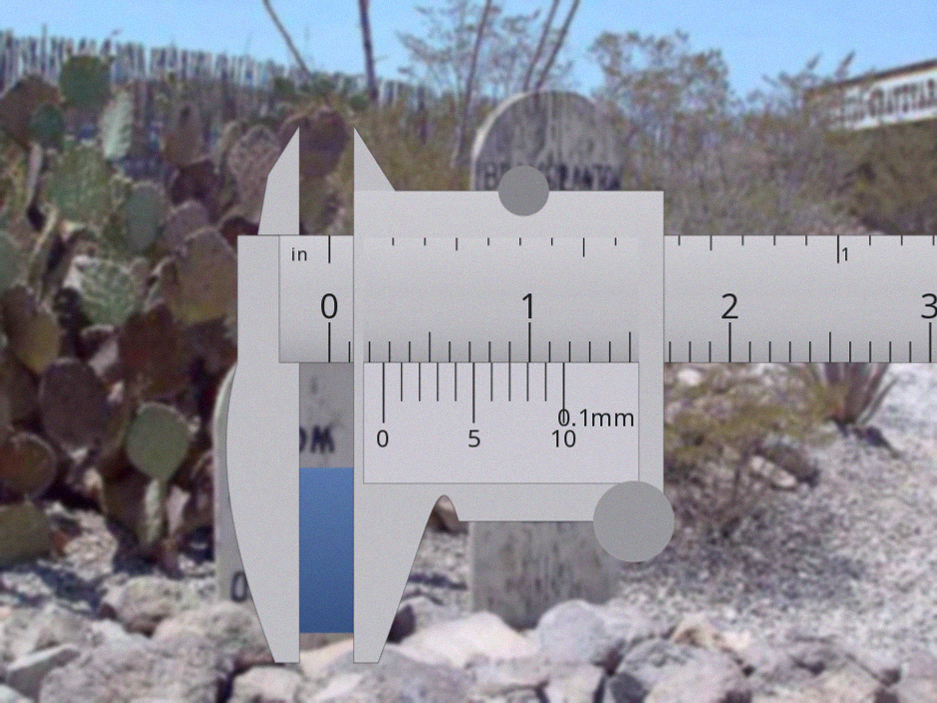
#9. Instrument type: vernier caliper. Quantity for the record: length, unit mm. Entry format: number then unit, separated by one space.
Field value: 2.7 mm
